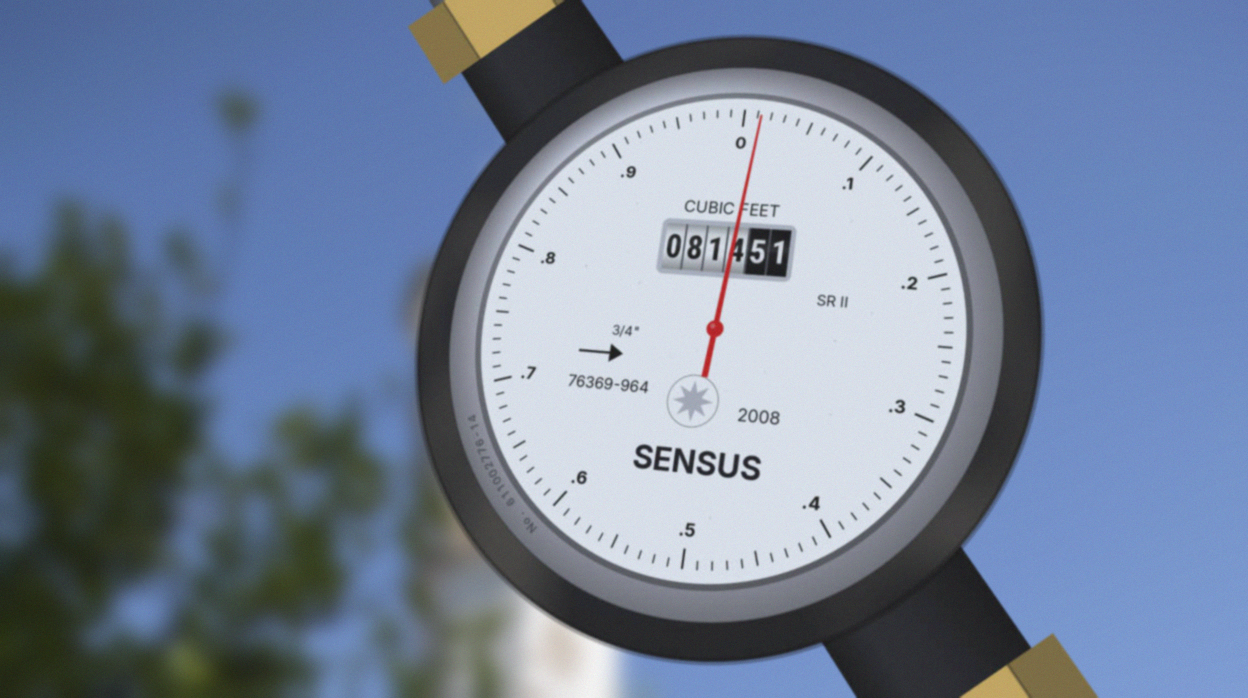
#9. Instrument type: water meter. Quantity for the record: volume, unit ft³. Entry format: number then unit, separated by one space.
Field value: 81451.01 ft³
